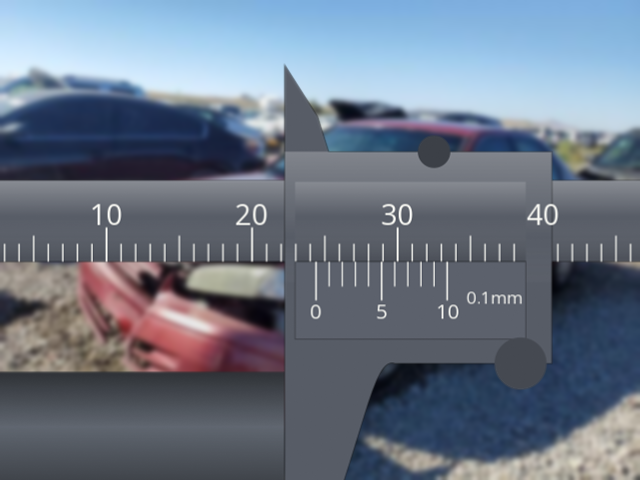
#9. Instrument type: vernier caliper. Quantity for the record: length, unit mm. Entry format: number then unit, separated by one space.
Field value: 24.4 mm
